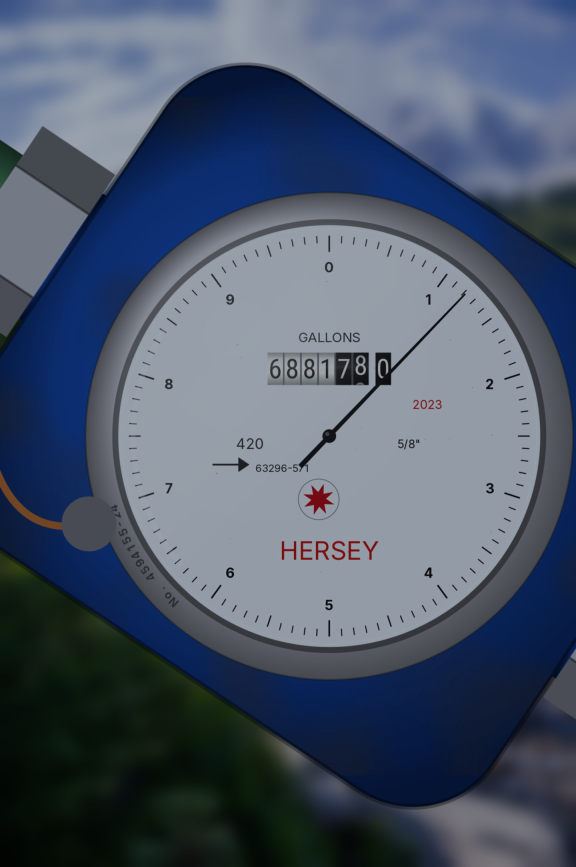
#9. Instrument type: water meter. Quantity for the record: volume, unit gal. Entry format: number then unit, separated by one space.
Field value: 6881781.2 gal
